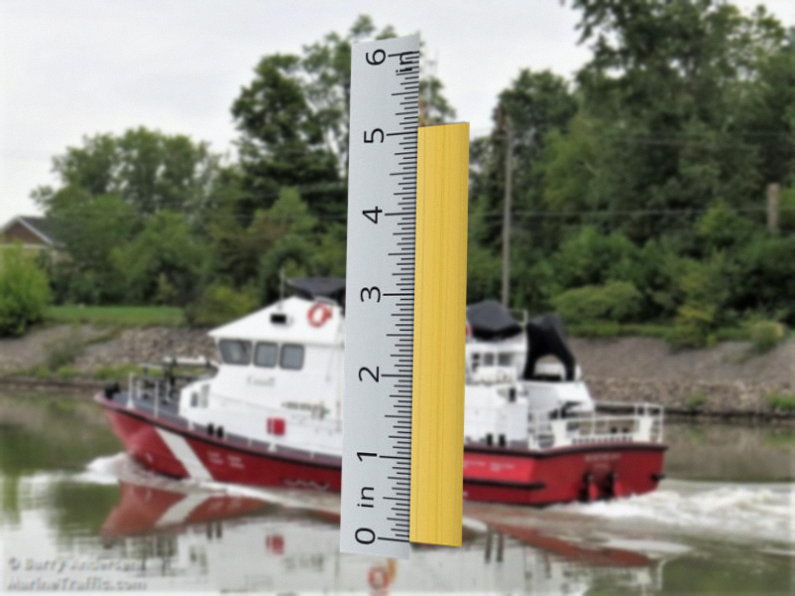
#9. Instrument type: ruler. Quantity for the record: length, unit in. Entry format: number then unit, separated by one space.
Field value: 5.0625 in
